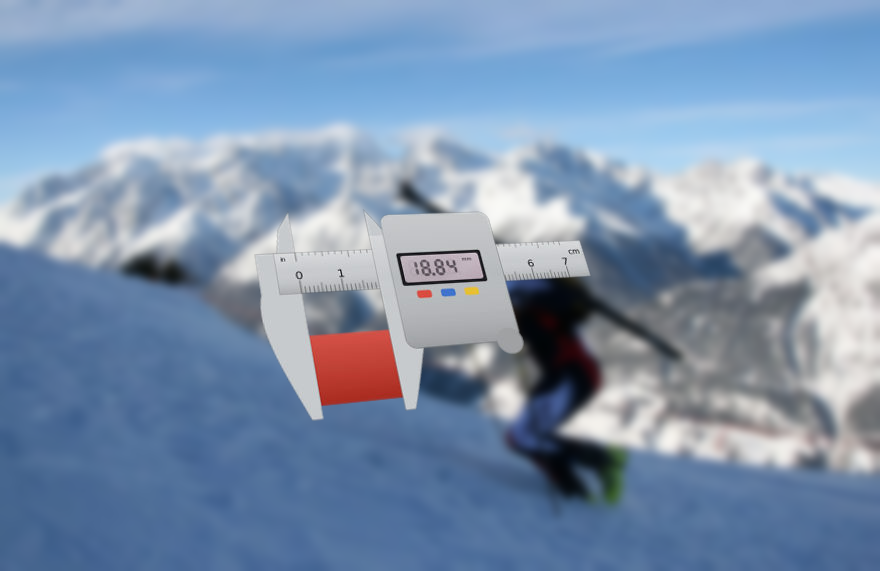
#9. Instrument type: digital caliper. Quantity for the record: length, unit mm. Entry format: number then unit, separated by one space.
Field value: 18.84 mm
